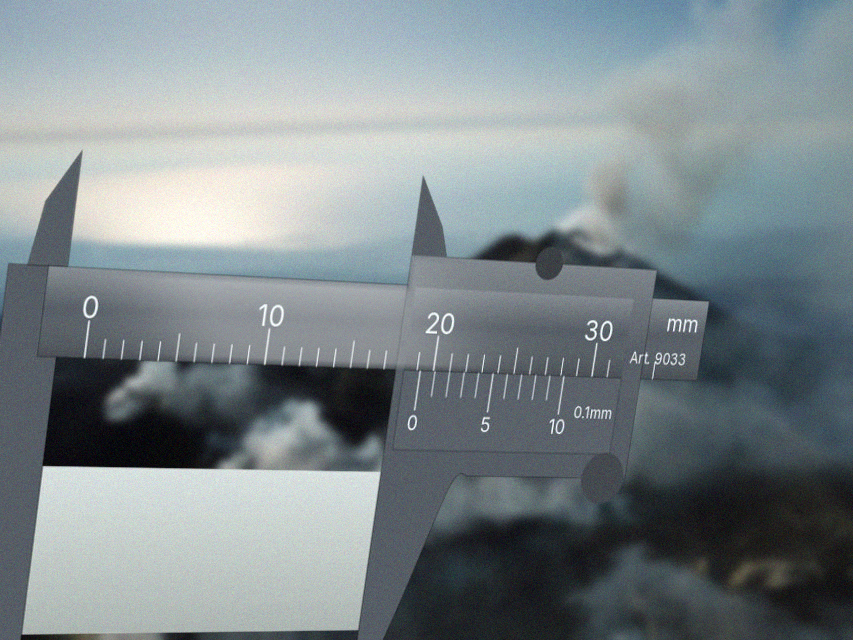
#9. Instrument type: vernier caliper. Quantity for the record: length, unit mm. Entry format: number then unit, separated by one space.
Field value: 19.2 mm
